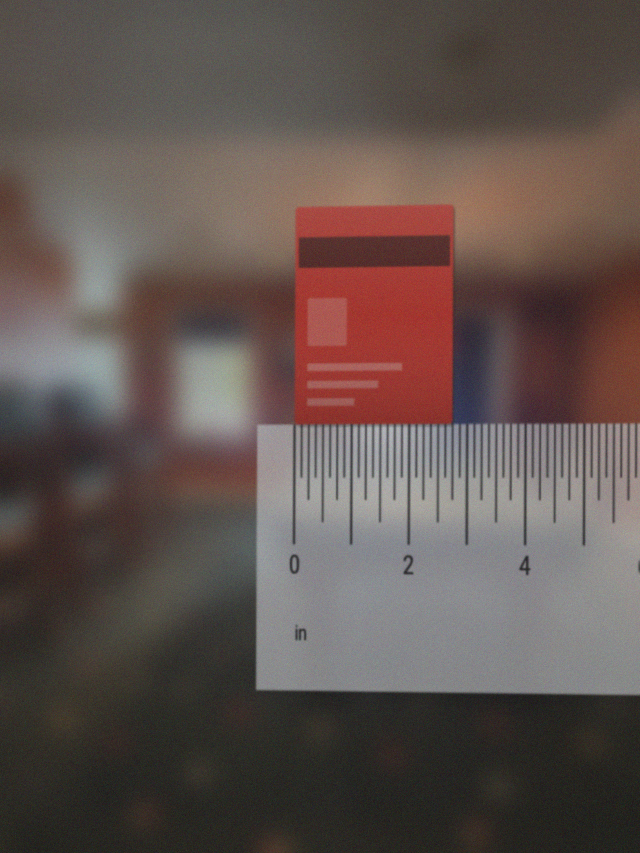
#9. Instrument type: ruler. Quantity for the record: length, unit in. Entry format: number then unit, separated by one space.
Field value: 2.75 in
